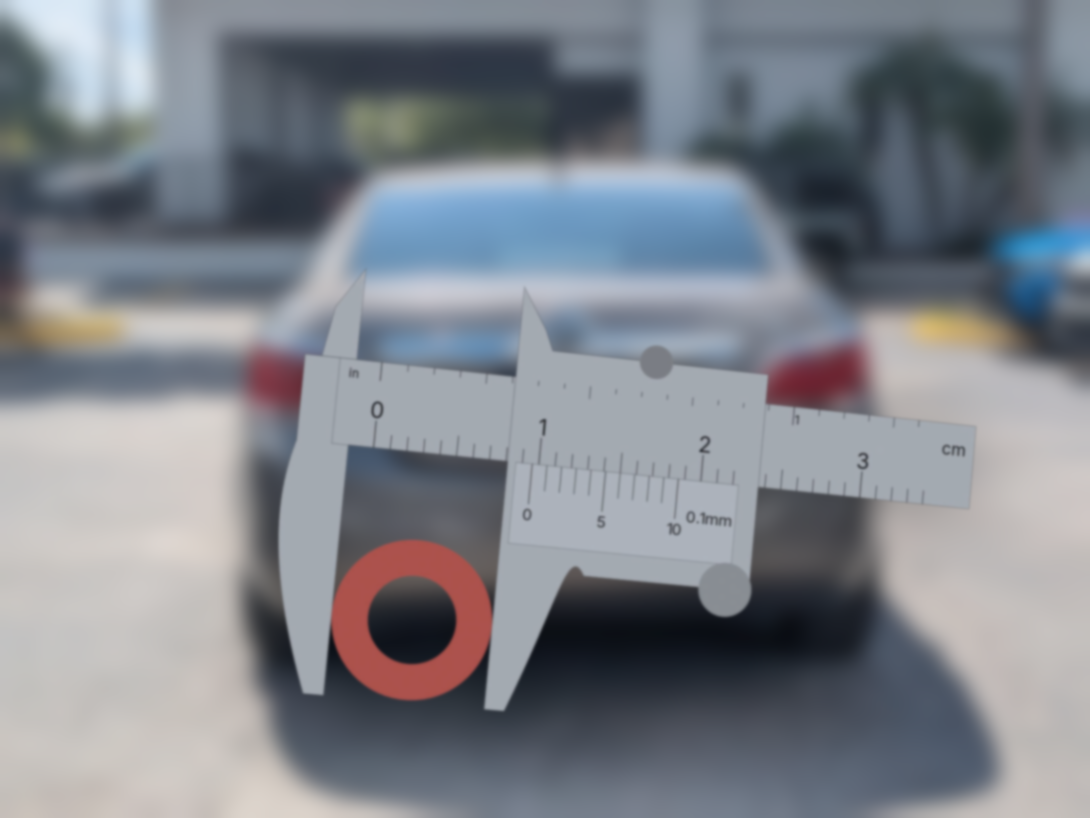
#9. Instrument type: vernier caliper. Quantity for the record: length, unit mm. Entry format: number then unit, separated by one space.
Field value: 9.6 mm
